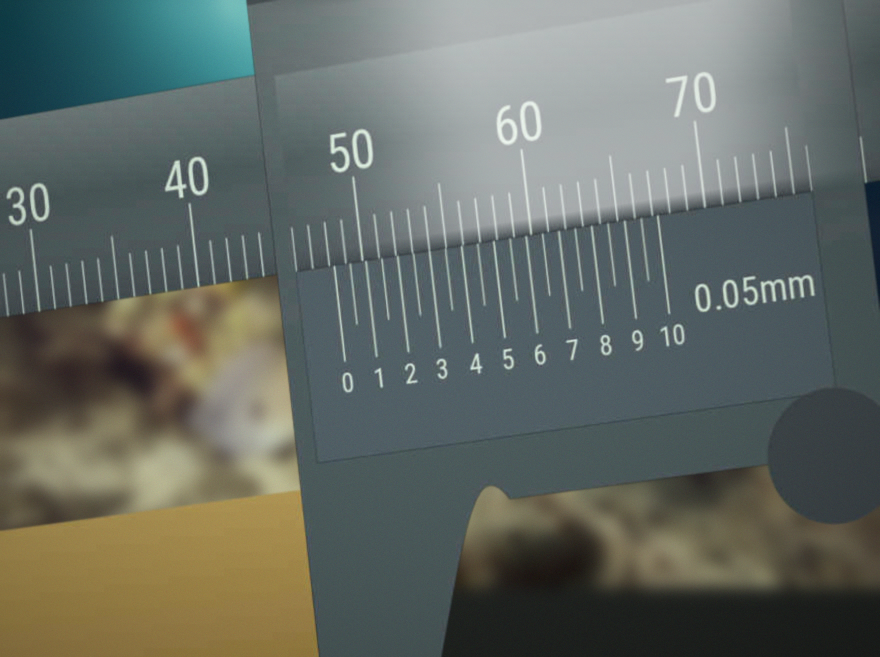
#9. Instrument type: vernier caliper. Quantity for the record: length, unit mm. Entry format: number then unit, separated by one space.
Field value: 48.3 mm
